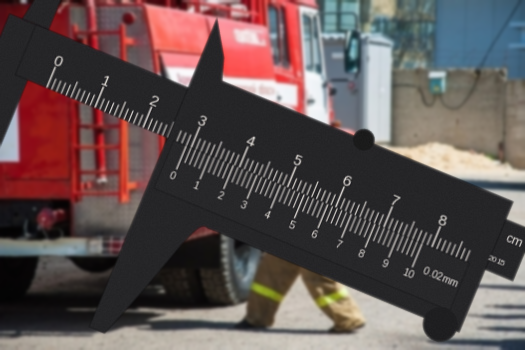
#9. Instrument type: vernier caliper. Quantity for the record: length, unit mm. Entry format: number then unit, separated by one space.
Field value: 29.0 mm
